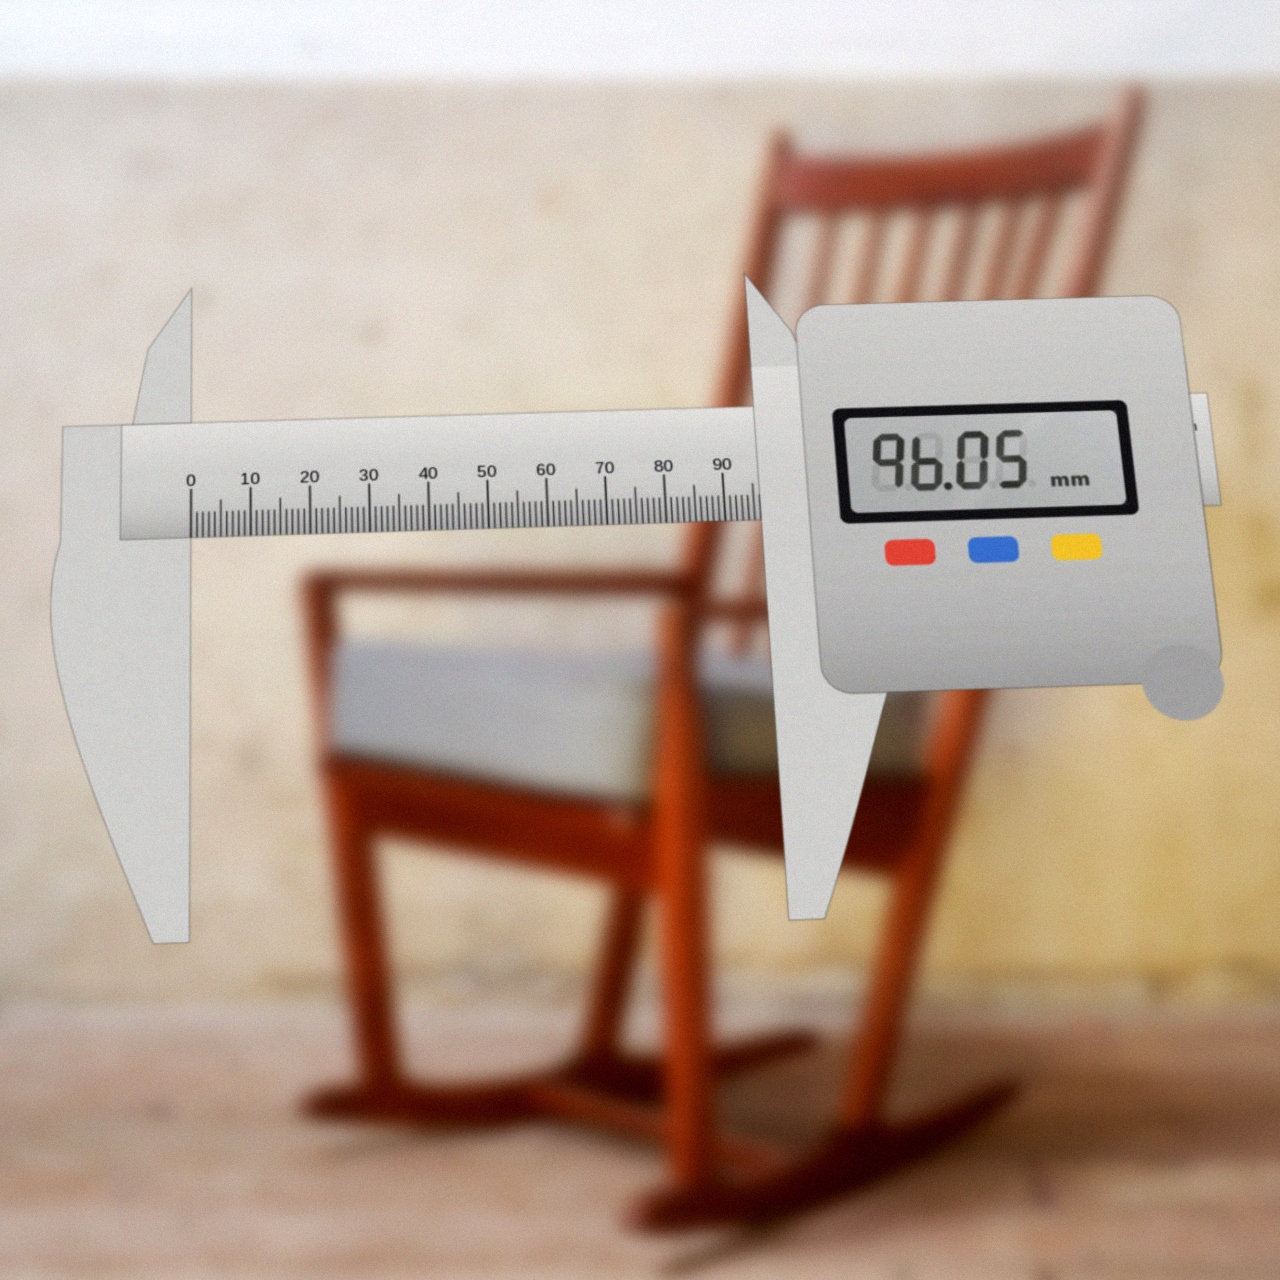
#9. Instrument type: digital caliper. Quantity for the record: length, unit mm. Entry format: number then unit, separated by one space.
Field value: 96.05 mm
